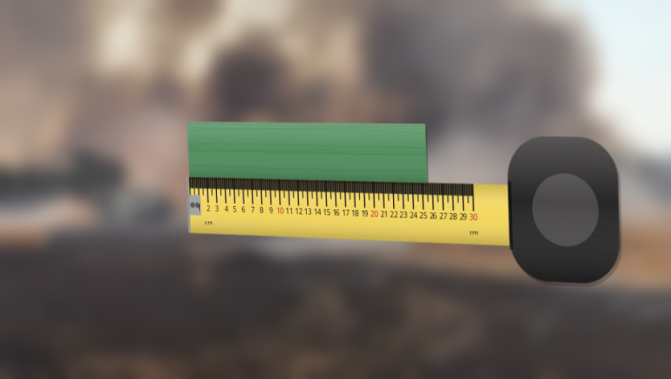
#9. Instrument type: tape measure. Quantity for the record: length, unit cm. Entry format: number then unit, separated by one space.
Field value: 25.5 cm
